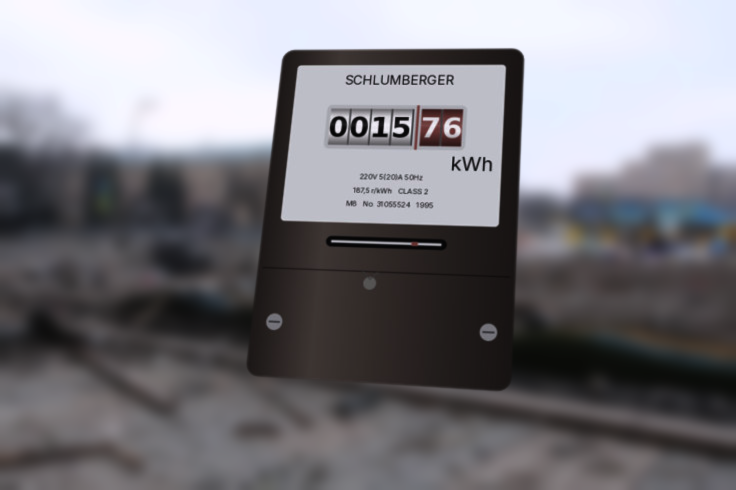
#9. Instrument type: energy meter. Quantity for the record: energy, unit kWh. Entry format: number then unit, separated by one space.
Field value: 15.76 kWh
